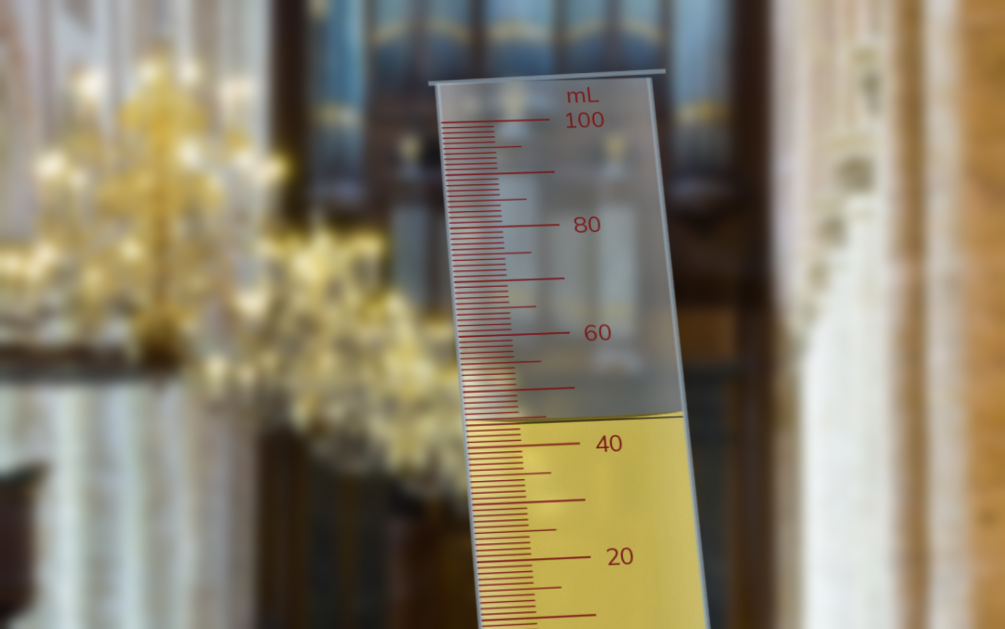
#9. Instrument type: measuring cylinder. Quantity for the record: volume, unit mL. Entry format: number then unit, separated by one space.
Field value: 44 mL
